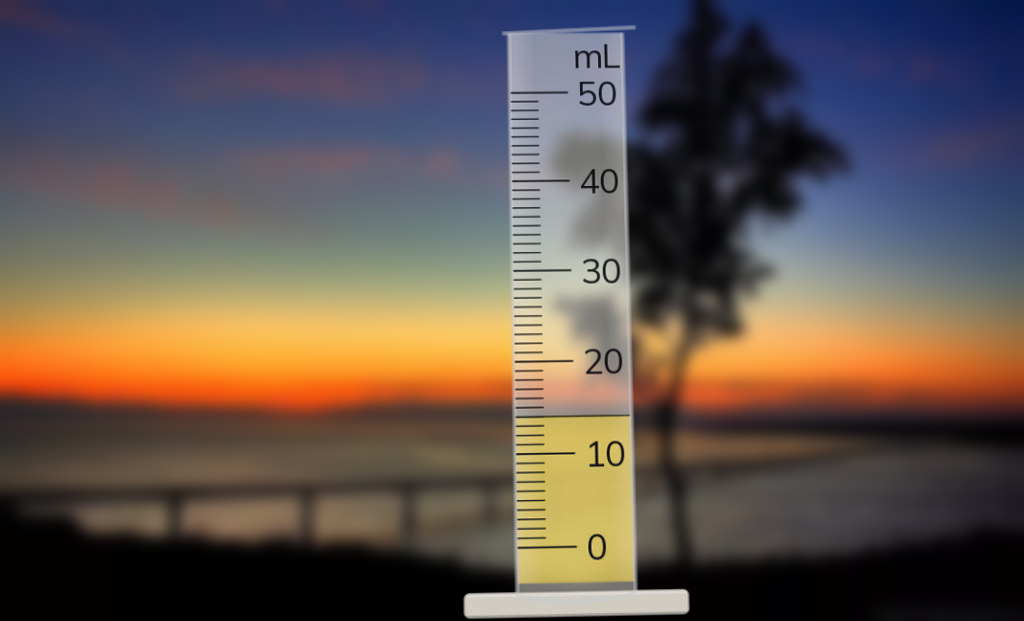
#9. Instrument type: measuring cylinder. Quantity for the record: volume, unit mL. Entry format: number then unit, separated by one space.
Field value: 14 mL
